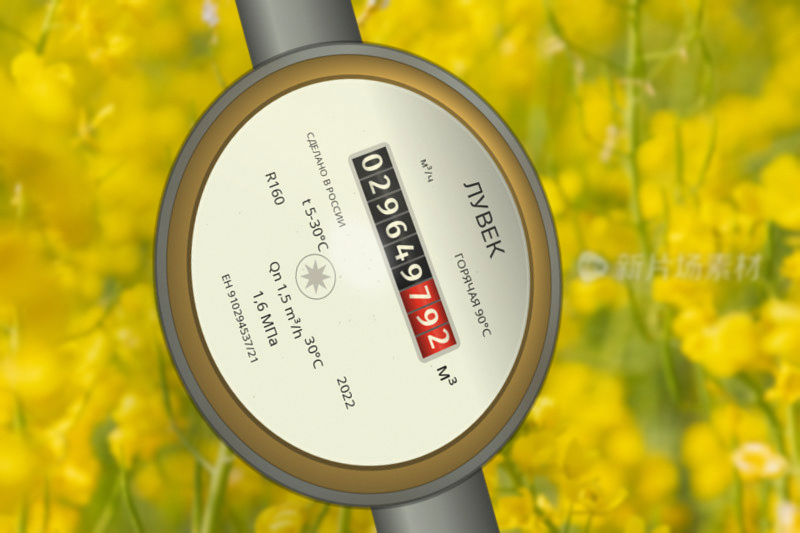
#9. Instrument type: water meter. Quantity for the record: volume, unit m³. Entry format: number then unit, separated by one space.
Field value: 29649.792 m³
